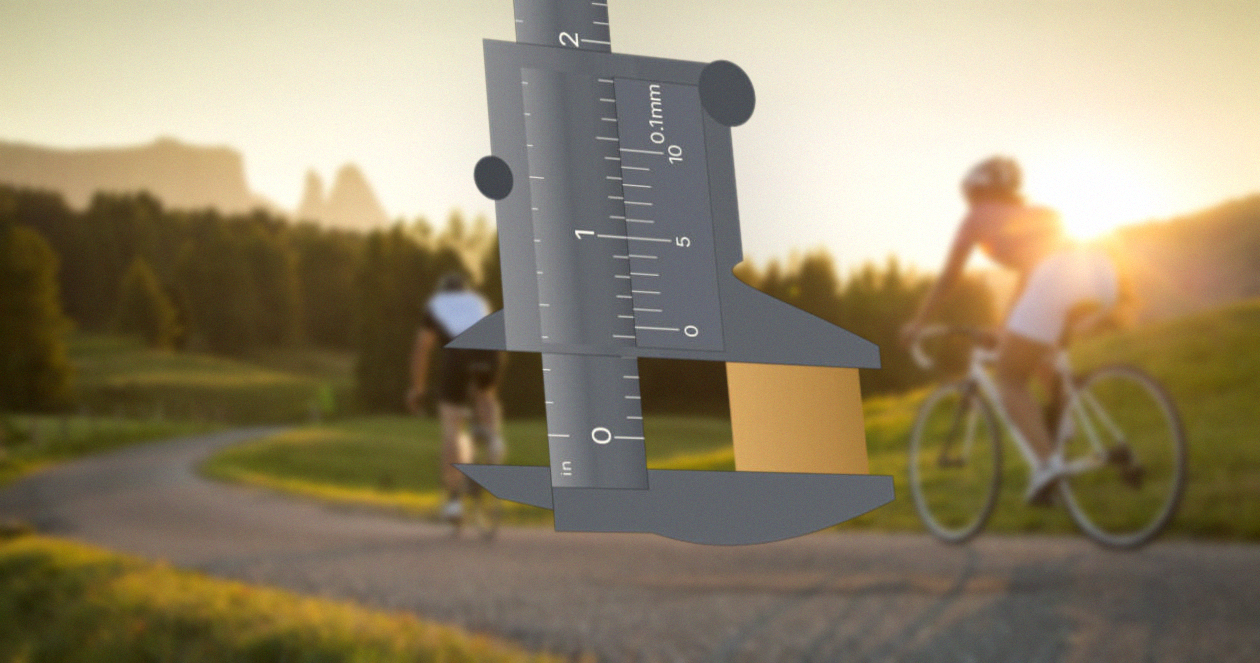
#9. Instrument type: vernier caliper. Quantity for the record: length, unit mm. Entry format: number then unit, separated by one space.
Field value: 5.5 mm
